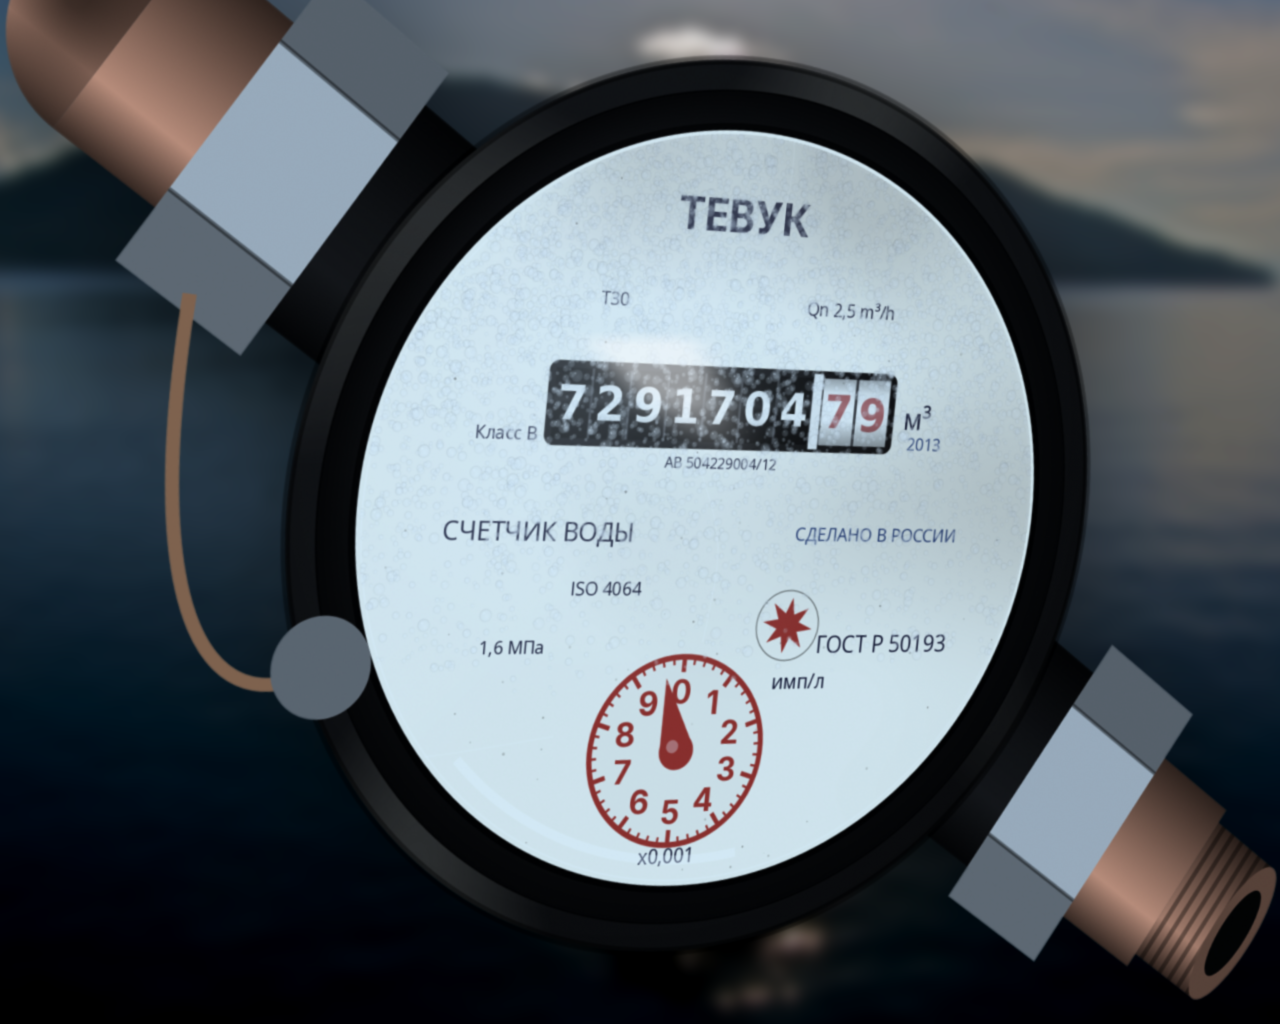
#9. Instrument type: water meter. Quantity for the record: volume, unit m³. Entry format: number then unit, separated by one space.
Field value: 7291704.789 m³
